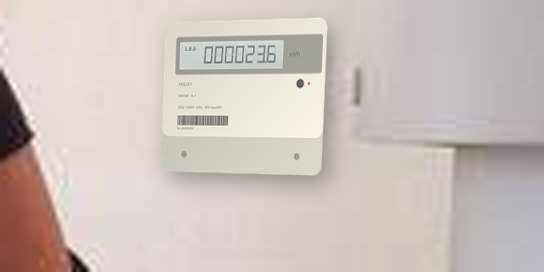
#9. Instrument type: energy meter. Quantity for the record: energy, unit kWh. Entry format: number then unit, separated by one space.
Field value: 23.6 kWh
